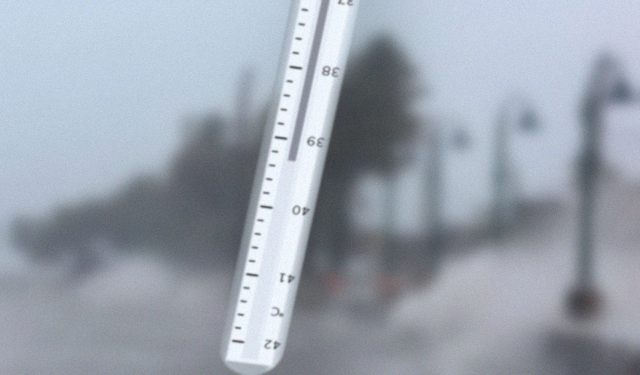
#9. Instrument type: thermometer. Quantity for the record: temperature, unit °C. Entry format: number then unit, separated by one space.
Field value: 39.3 °C
